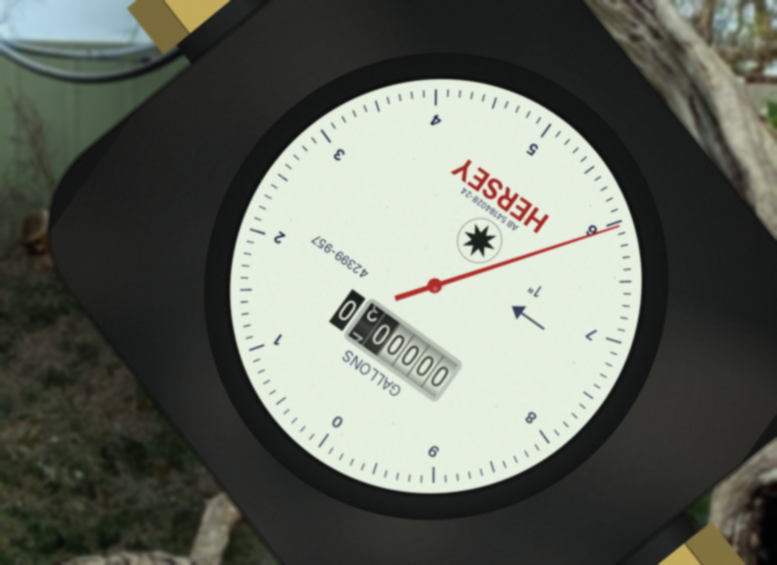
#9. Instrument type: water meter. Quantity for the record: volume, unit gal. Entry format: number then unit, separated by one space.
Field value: 26.0 gal
